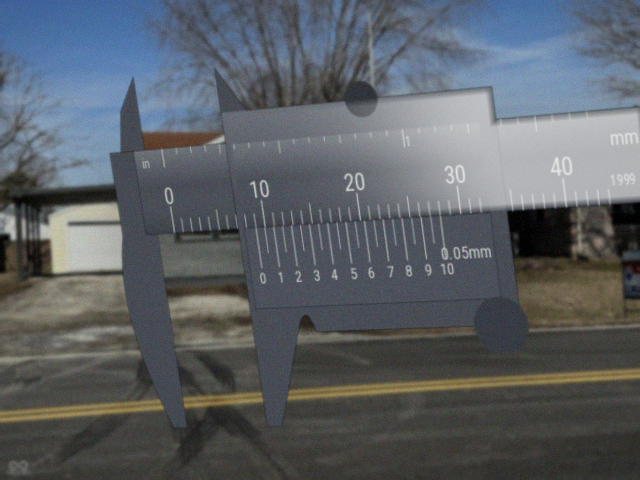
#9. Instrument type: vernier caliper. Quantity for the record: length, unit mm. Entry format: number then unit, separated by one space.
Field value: 9.0 mm
